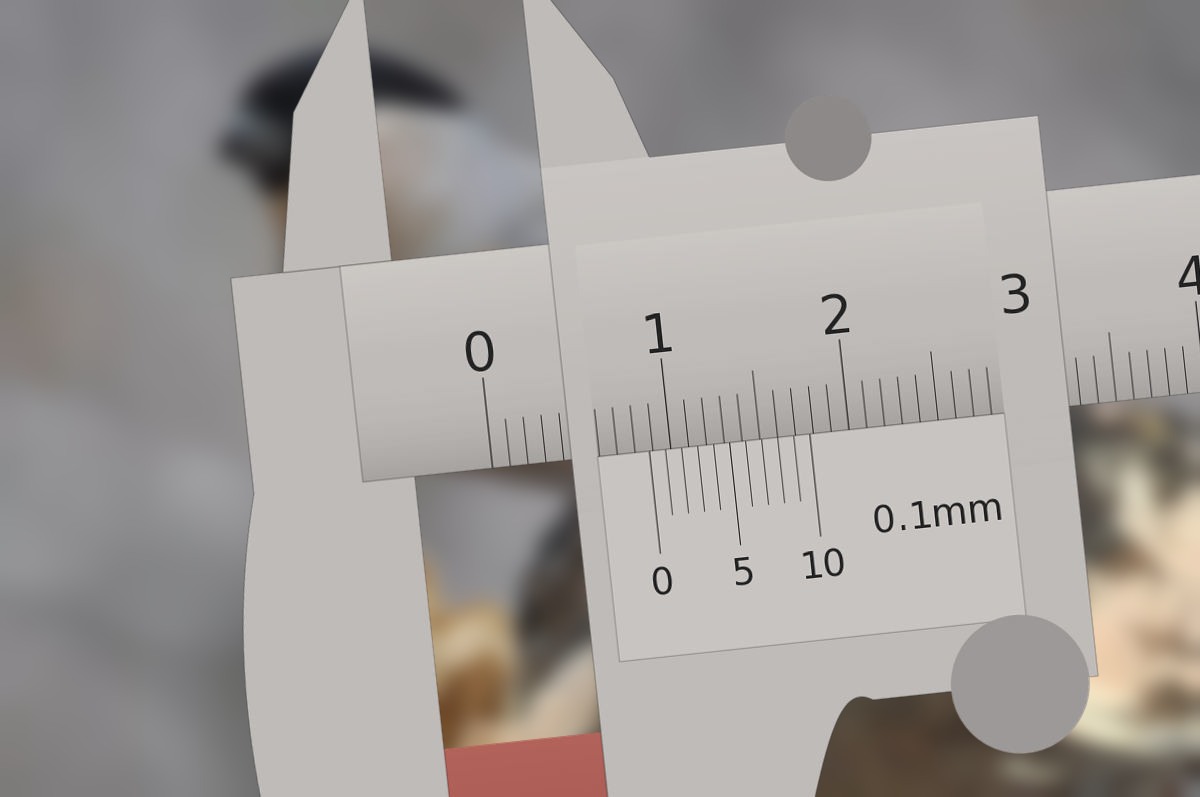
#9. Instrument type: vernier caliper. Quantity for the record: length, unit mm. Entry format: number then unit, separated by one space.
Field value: 8.8 mm
